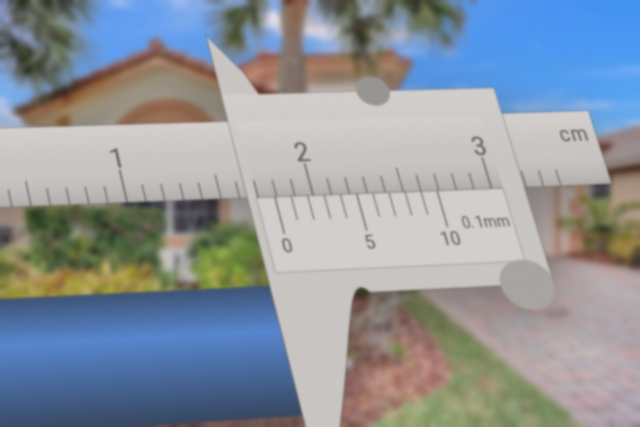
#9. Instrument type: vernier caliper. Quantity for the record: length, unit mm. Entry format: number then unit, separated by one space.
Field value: 17.9 mm
